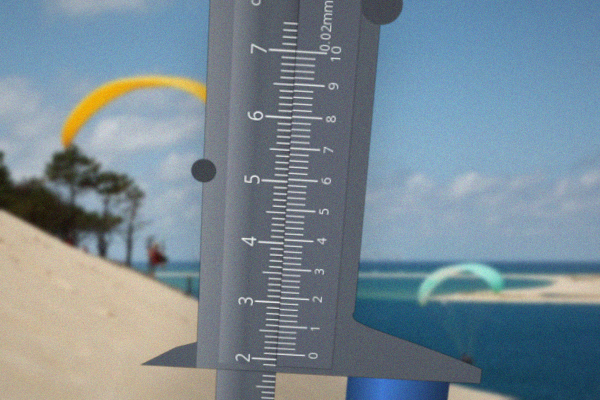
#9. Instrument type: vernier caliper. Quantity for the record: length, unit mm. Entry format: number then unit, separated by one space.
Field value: 21.0 mm
